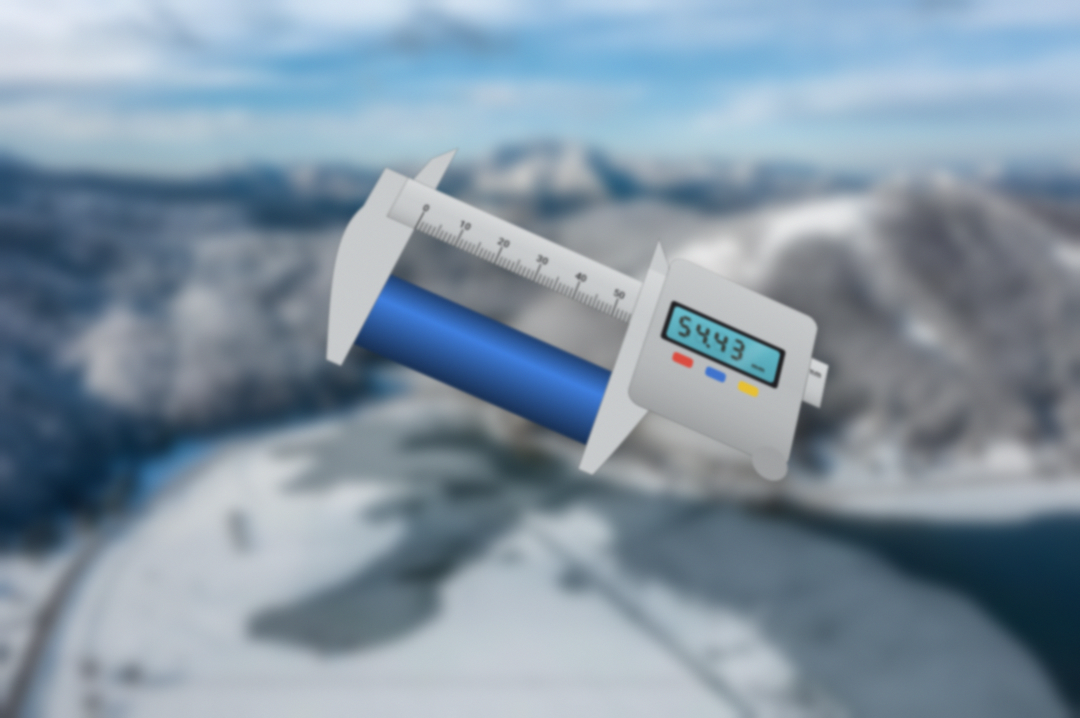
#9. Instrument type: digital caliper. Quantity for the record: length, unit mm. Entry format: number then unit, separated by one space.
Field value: 54.43 mm
